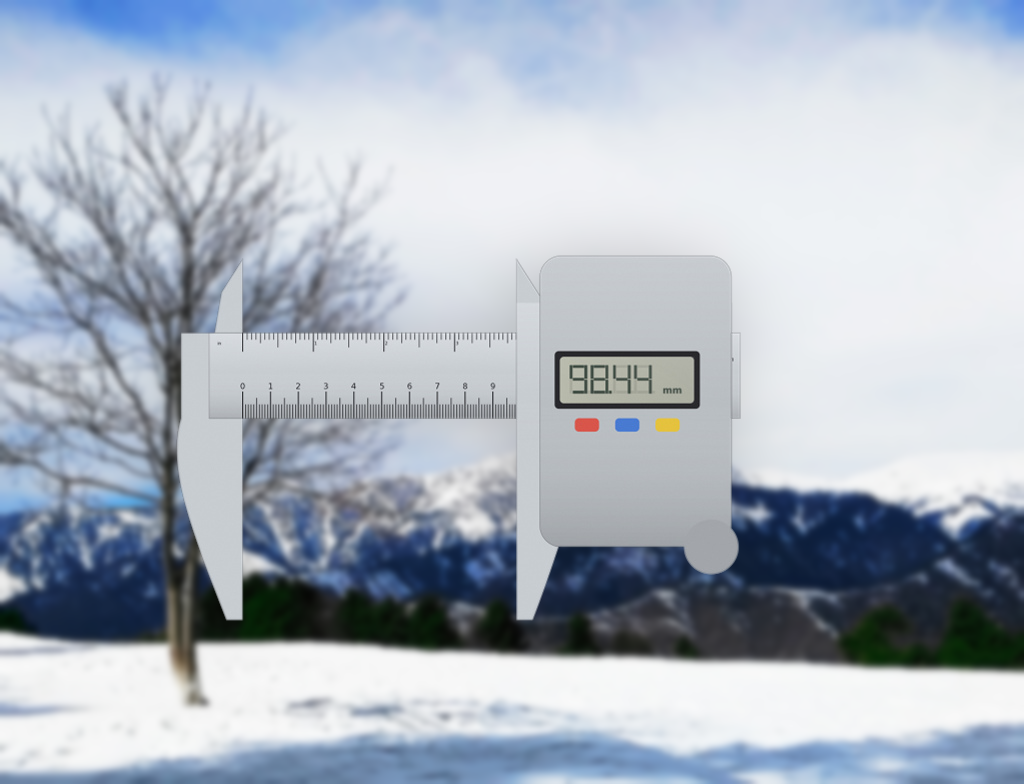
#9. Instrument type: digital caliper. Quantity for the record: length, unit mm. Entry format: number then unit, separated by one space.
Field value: 98.44 mm
